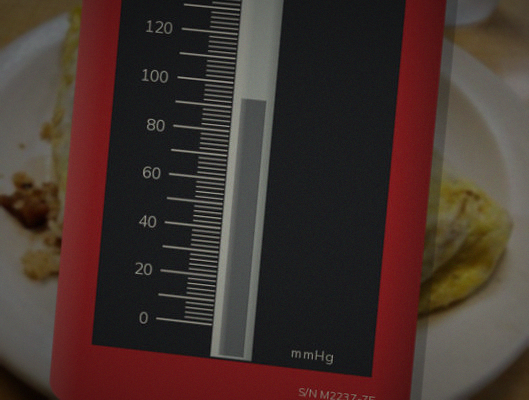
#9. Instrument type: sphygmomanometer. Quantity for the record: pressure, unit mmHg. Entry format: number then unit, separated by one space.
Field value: 94 mmHg
